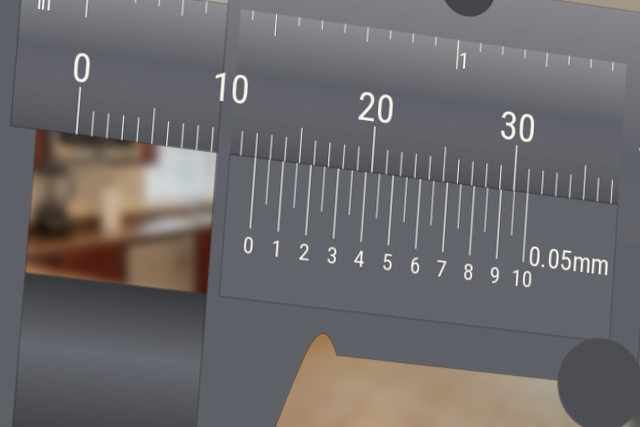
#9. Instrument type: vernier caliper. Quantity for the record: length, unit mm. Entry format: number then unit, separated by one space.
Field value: 12.0 mm
